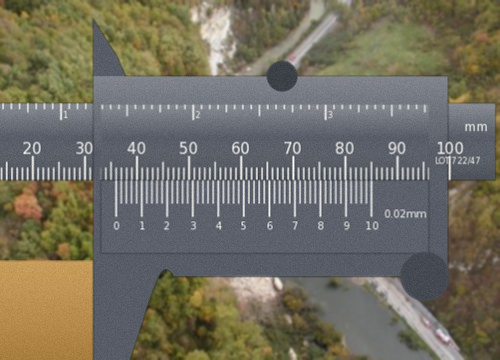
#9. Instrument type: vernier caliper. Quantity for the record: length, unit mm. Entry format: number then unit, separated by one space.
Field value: 36.0 mm
